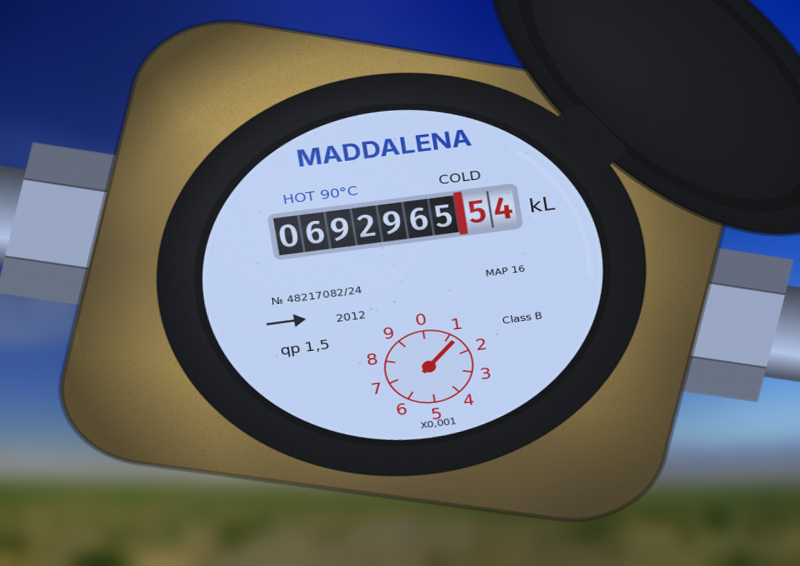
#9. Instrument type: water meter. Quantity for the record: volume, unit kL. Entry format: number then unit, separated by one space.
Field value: 692965.541 kL
